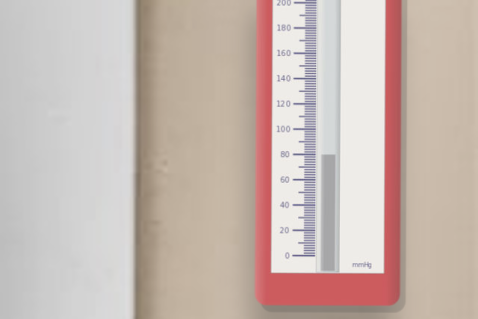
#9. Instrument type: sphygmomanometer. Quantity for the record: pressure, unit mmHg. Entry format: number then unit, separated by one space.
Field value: 80 mmHg
